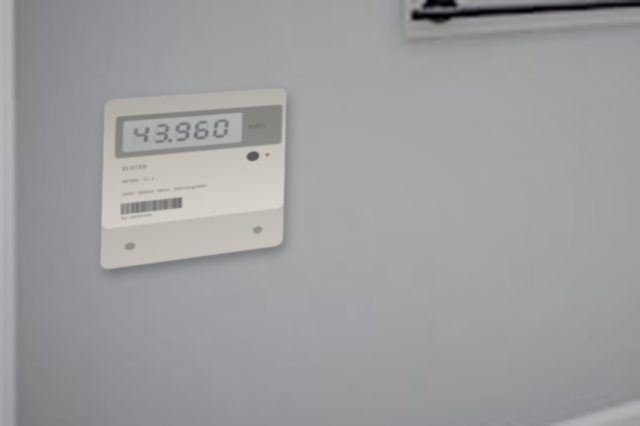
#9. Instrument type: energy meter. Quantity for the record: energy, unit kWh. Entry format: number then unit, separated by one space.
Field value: 43.960 kWh
